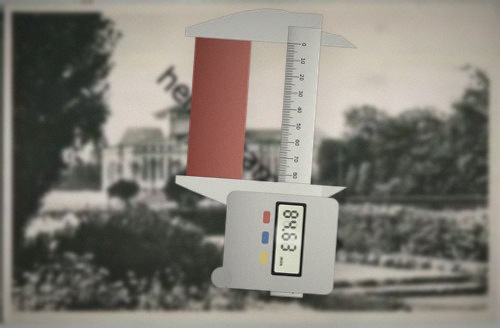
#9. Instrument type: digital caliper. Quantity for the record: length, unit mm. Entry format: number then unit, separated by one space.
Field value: 84.63 mm
